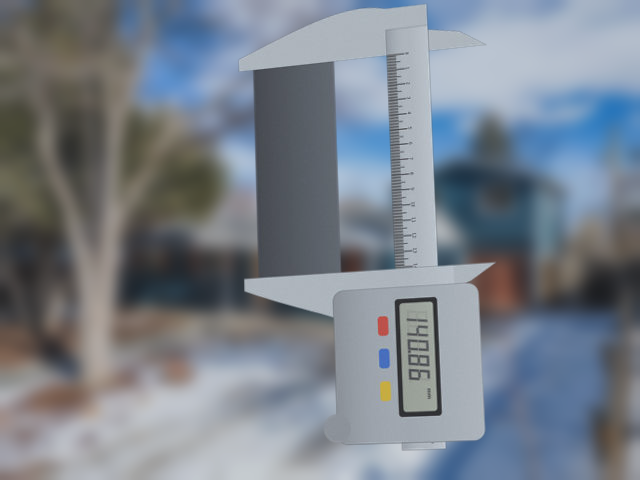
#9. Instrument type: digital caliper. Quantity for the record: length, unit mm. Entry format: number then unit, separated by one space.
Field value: 140.86 mm
